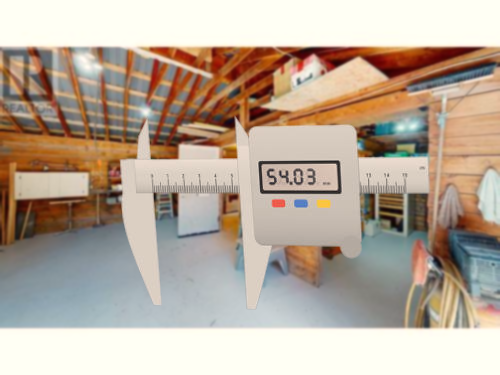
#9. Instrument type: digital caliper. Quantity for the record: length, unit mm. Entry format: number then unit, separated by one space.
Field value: 54.03 mm
